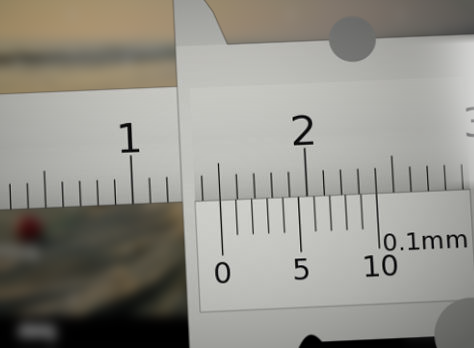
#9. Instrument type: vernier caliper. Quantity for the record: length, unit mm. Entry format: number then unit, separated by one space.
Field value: 15.0 mm
